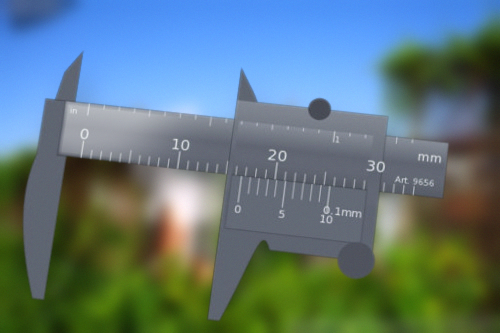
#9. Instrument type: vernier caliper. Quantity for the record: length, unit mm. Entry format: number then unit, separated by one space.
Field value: 16.6 mm
